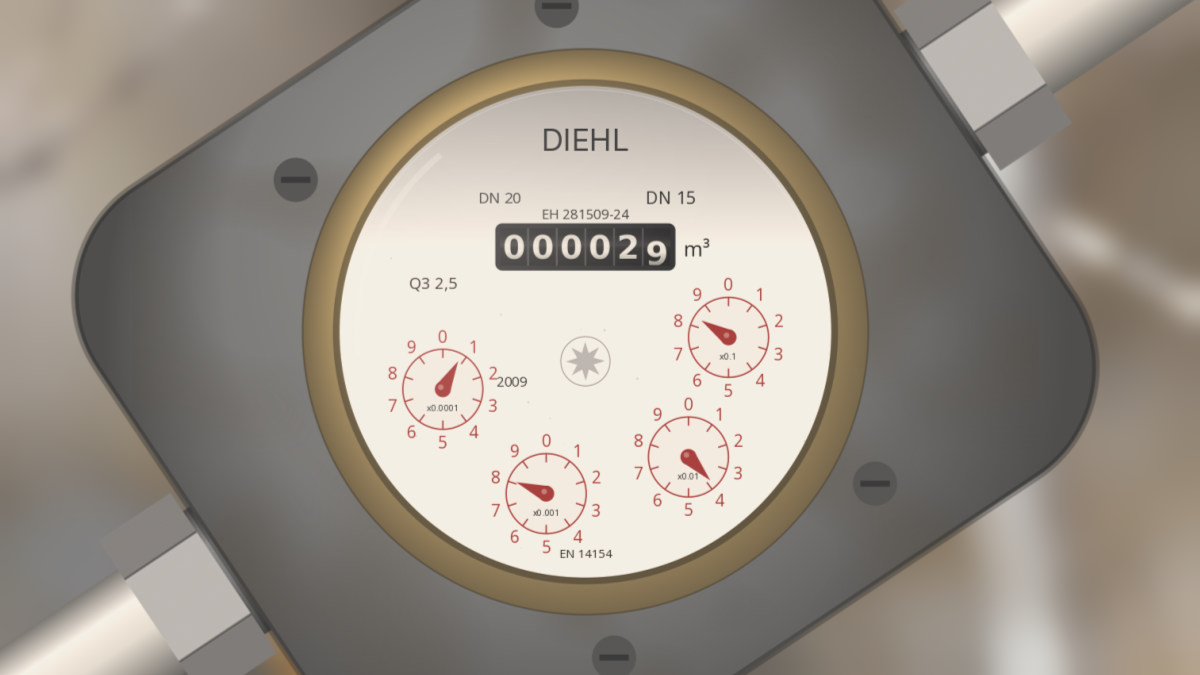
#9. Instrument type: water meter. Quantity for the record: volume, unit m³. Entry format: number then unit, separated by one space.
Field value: 28.8380 m³
